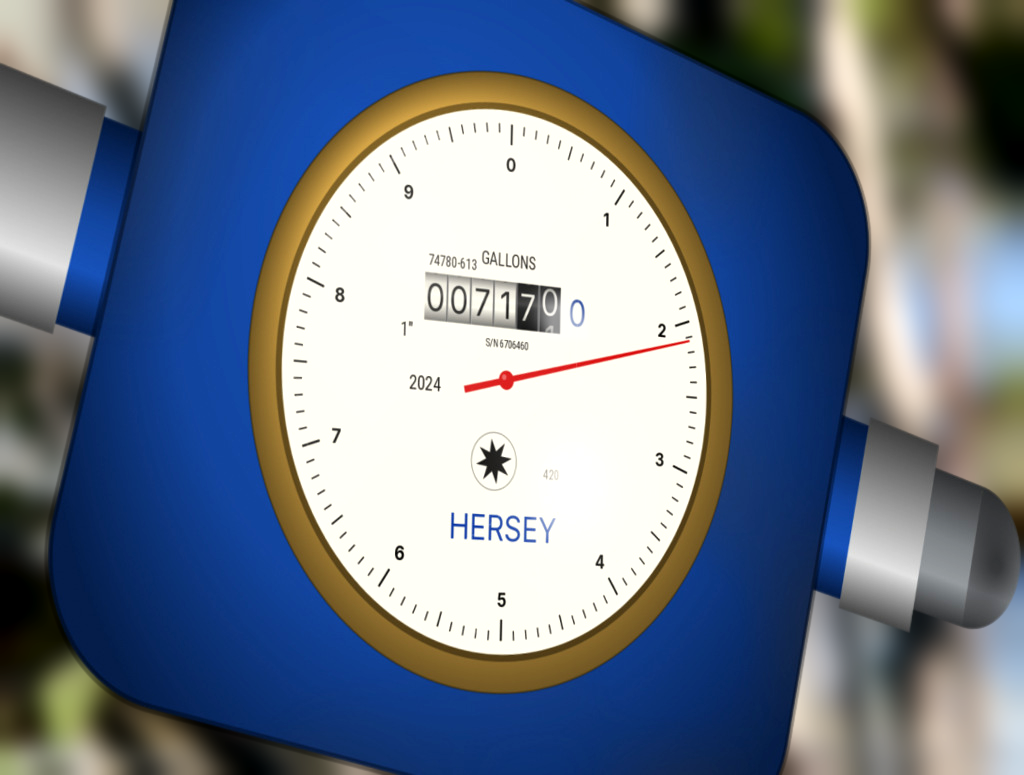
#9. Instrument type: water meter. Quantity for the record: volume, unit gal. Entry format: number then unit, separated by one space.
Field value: 71702.1 gal
